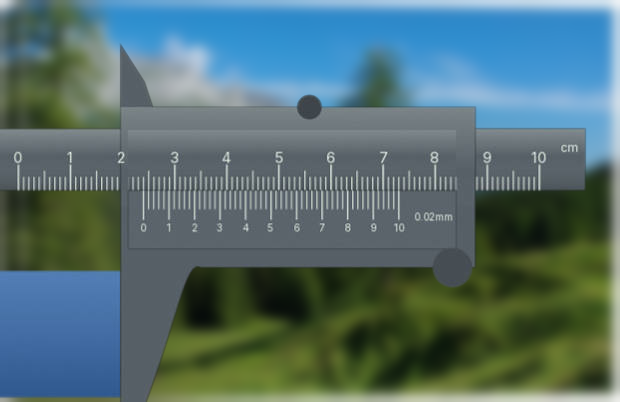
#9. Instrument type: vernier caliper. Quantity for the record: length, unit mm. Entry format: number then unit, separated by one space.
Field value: 24.0 mm
